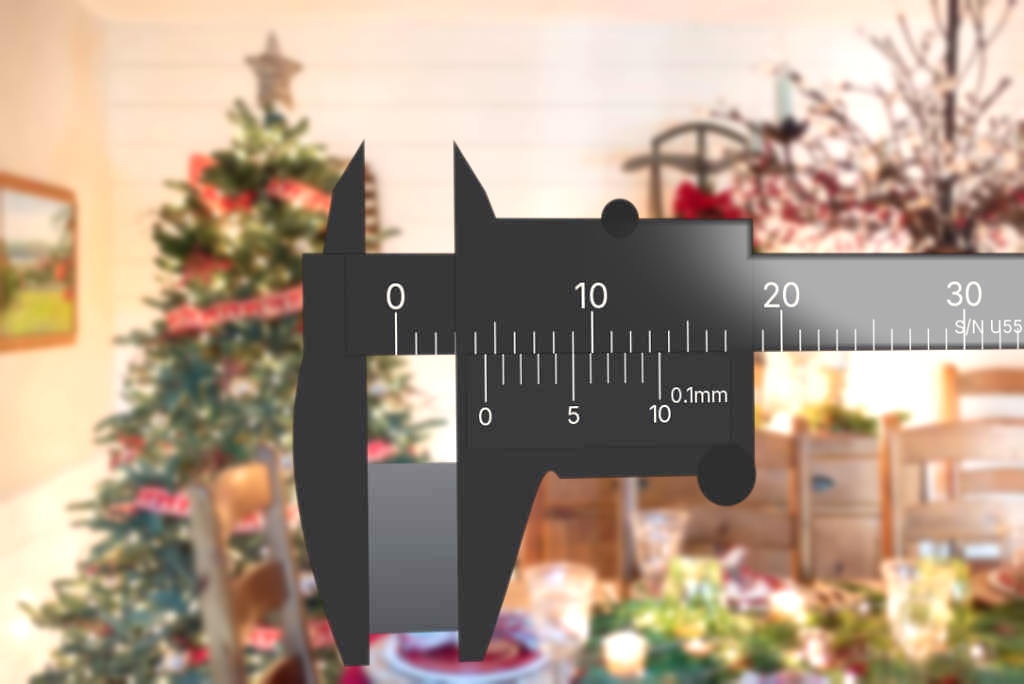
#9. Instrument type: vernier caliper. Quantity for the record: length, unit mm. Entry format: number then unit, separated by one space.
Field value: 4.5 mm
